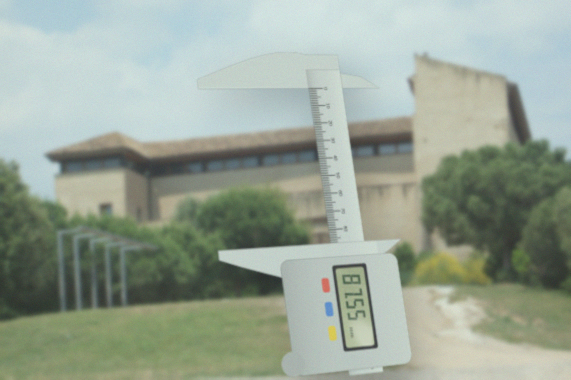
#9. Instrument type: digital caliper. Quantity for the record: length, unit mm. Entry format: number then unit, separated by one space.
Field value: 87.55 mm
